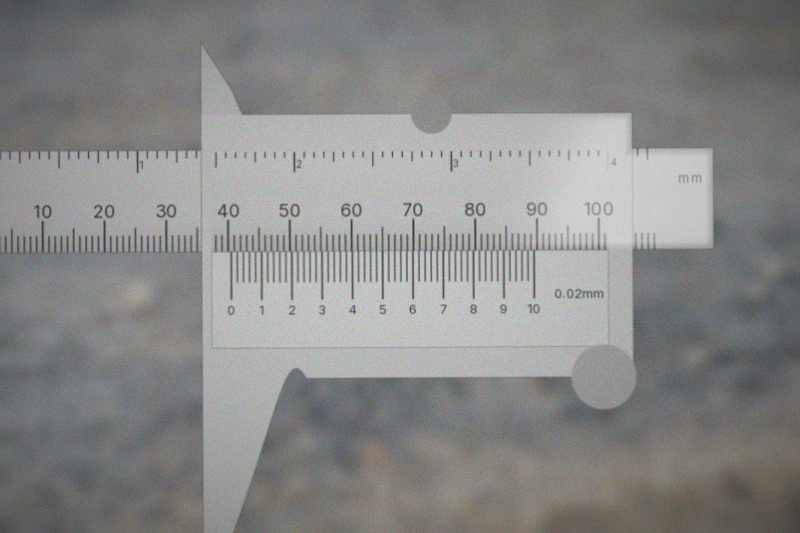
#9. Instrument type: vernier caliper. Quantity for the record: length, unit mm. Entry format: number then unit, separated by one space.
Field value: 40.5 mm
